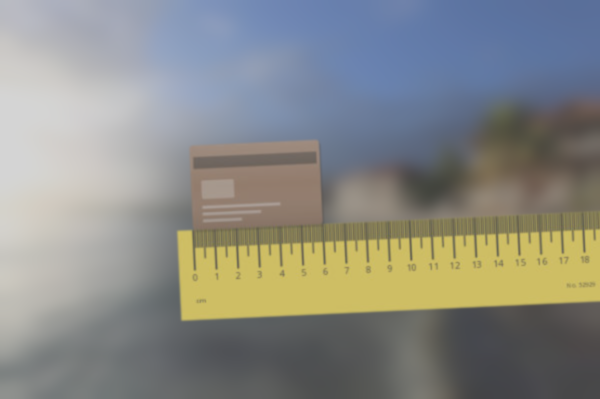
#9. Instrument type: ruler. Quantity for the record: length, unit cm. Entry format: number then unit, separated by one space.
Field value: 6 cm
